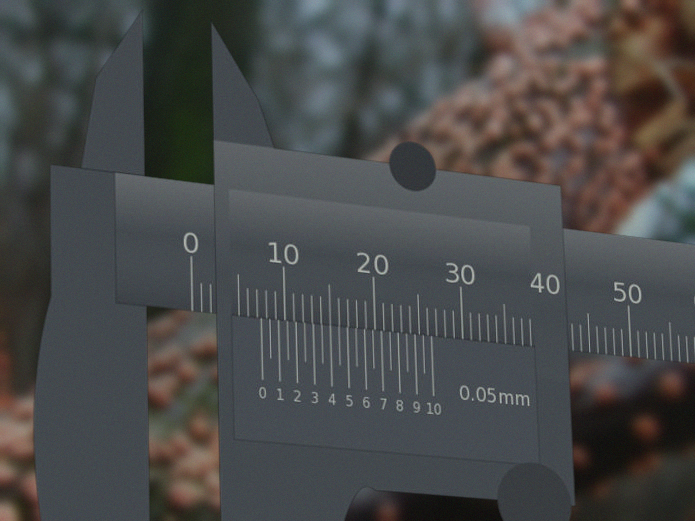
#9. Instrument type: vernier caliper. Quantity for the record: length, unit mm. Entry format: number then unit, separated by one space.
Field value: 7.4 mm
